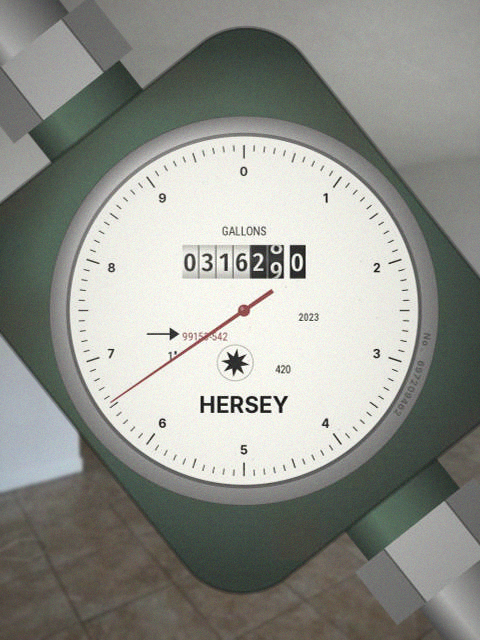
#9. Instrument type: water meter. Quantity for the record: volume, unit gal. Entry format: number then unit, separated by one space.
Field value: 316286.5 gal
